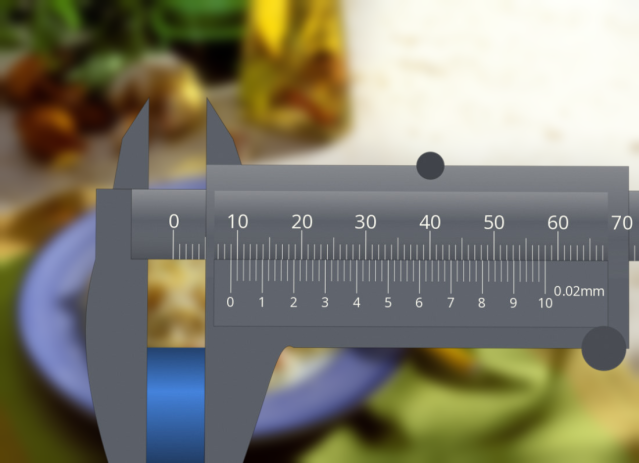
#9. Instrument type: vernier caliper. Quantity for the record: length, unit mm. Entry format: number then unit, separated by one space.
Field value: 9.0 mm
